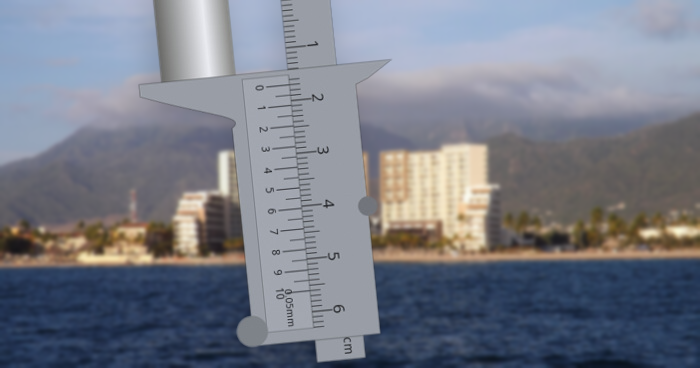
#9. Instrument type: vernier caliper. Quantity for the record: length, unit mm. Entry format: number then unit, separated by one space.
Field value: 17.0 mm
